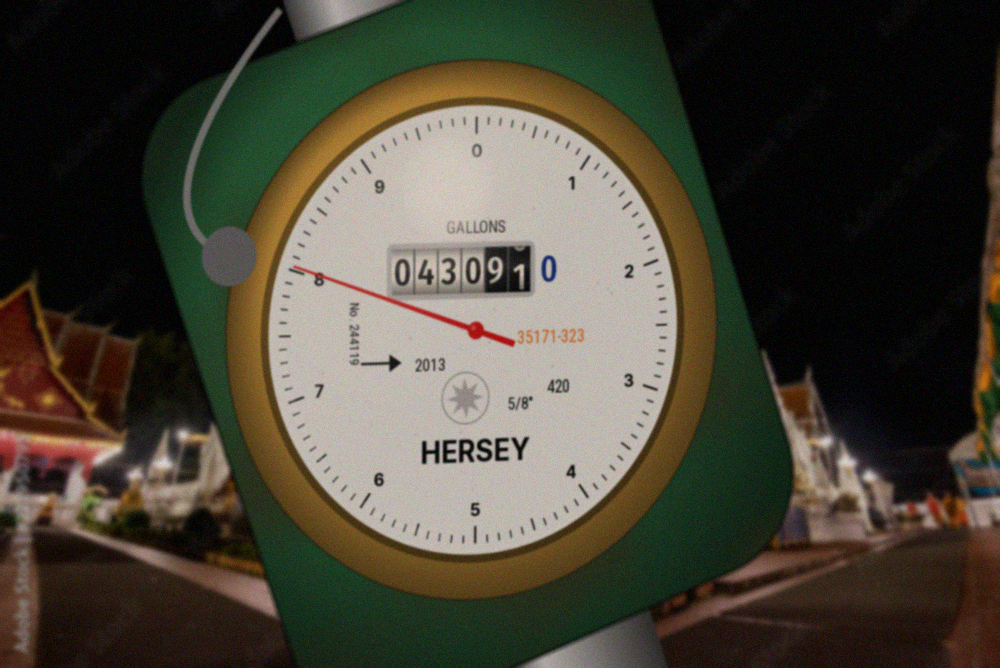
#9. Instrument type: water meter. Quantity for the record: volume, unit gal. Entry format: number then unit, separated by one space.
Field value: 430908.0 gal
